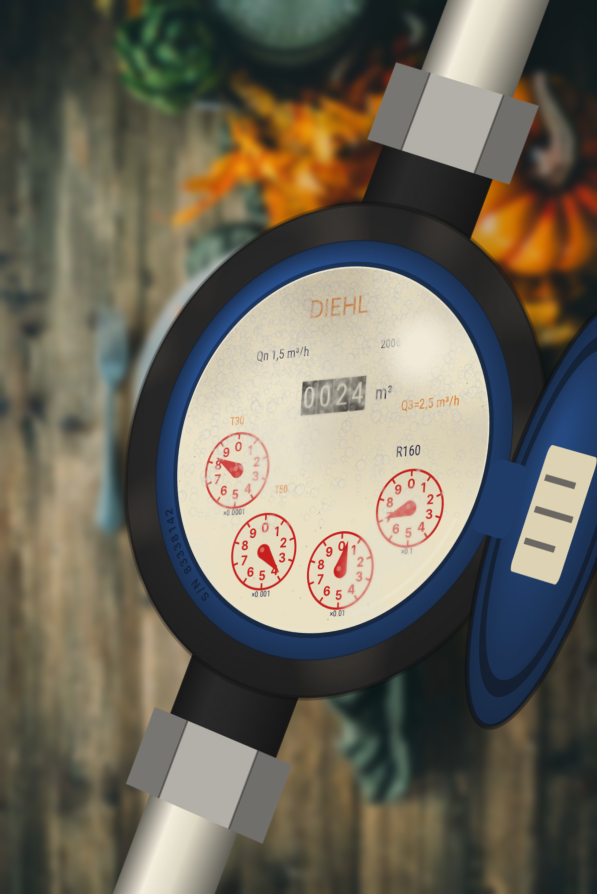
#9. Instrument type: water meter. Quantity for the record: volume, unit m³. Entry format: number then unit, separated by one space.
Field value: 24.7038 m³
